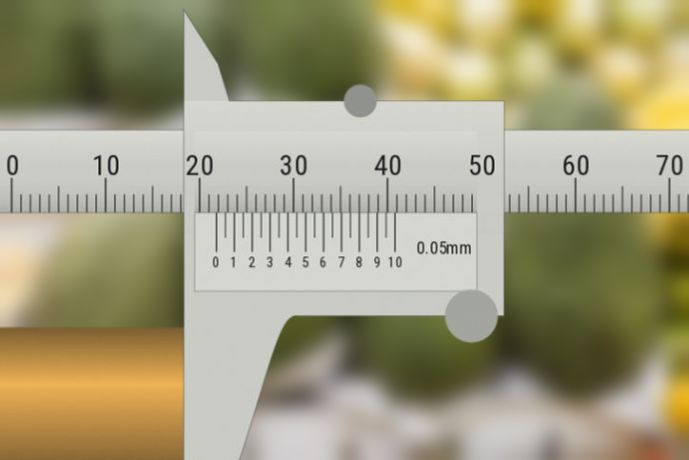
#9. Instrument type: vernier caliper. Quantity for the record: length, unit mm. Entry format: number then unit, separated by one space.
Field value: 21.8 mm
